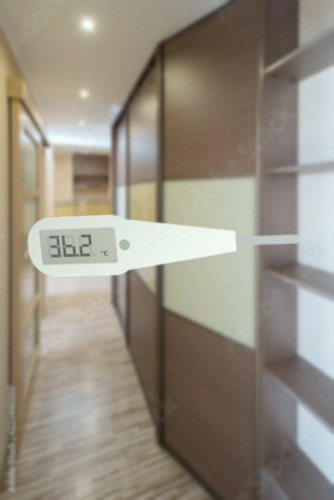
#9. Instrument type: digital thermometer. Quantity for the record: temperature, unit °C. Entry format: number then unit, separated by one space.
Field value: 36.2 °C
